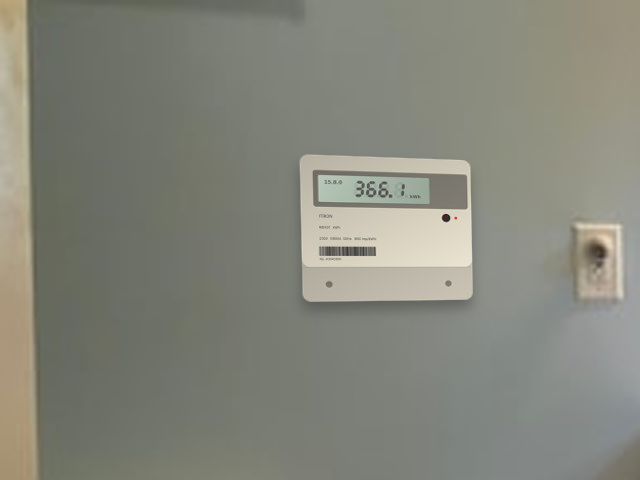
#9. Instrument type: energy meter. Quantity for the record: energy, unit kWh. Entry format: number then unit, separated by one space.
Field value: 366.1 kWh
